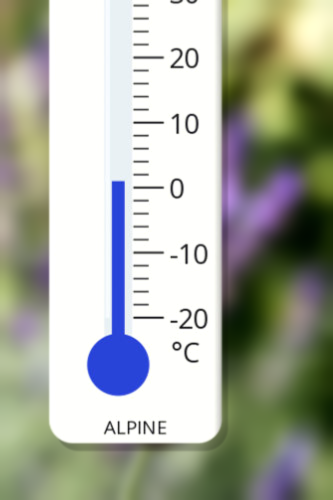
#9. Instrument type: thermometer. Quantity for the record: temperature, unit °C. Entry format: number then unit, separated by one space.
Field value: 1 °C
